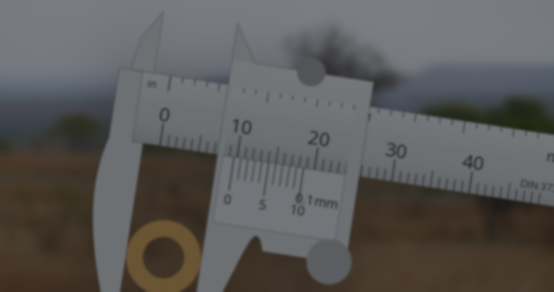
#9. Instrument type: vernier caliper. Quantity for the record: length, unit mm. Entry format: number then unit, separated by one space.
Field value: 9.6 mm
